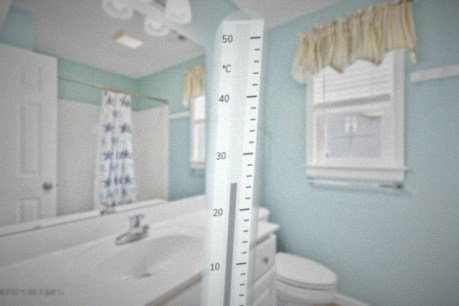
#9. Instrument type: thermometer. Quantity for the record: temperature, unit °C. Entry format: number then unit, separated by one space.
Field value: 25 °C
